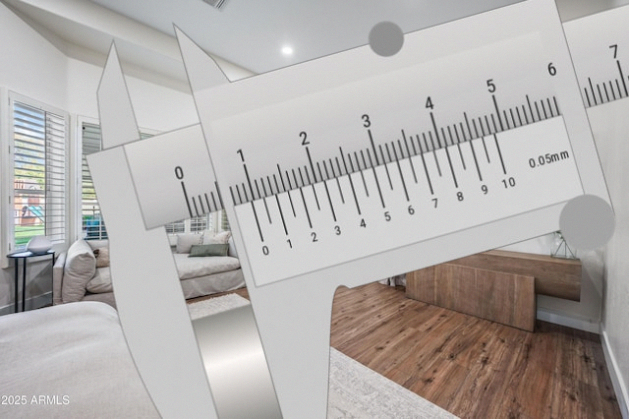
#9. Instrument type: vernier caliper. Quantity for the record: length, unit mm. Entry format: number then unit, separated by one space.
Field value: 9.6 mm
